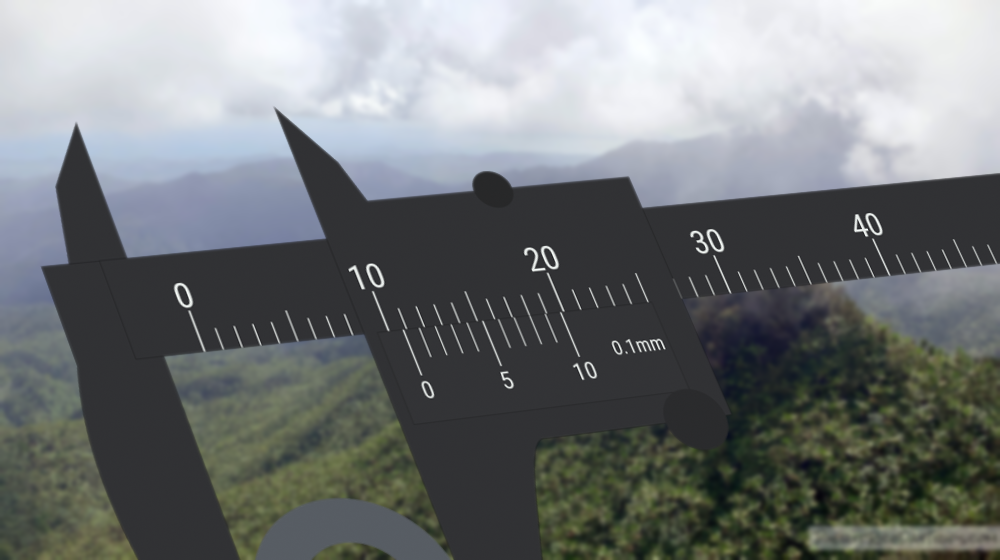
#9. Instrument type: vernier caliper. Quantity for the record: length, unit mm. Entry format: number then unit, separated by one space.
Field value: 10.8 mm
